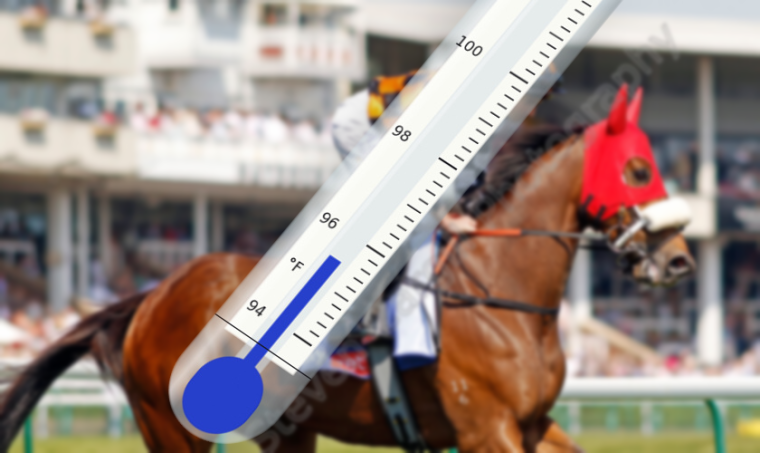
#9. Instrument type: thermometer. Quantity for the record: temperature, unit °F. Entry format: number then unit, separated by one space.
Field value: 95.5 °F
